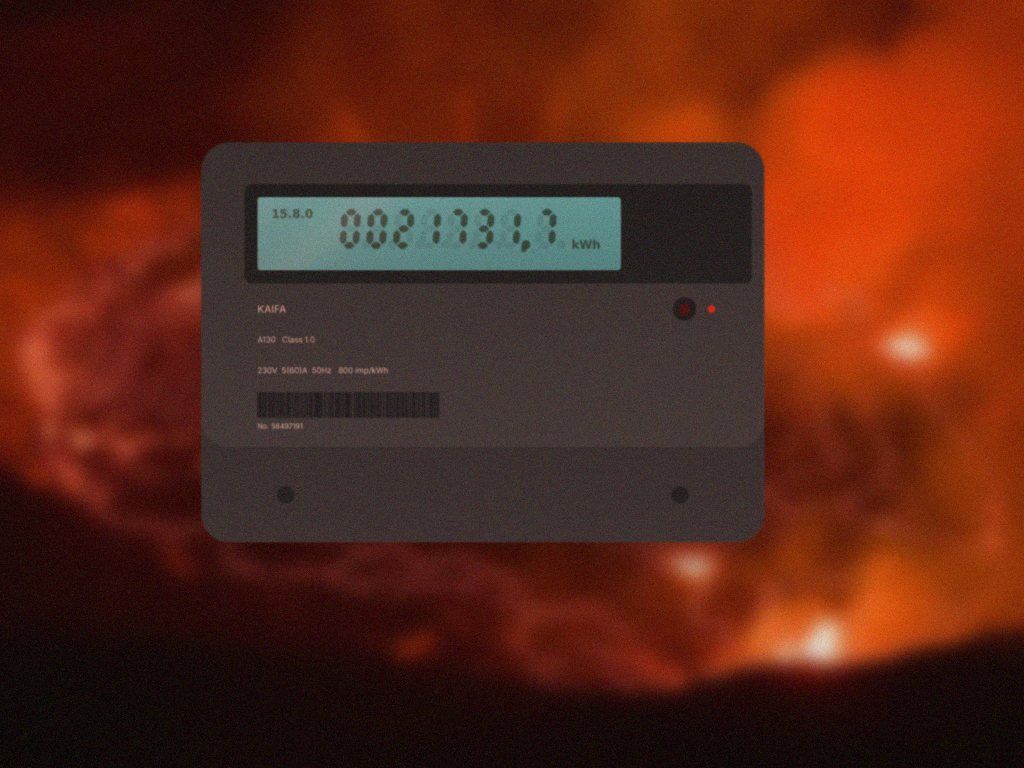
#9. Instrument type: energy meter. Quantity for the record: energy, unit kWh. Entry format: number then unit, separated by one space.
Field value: 21731.7 kWh
